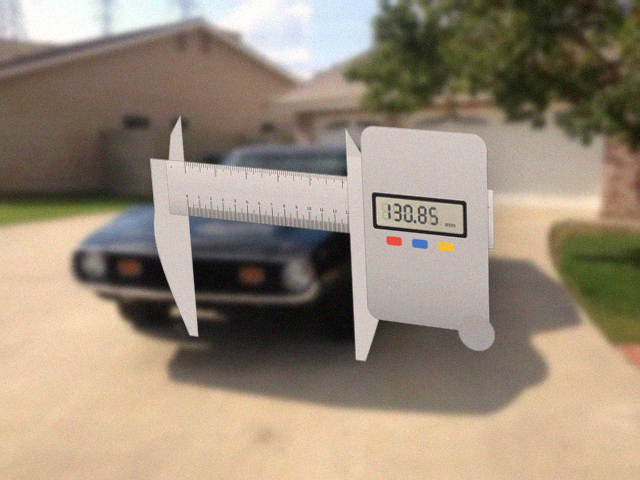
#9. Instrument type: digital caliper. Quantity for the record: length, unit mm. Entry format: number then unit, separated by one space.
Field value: 130.85 mm
